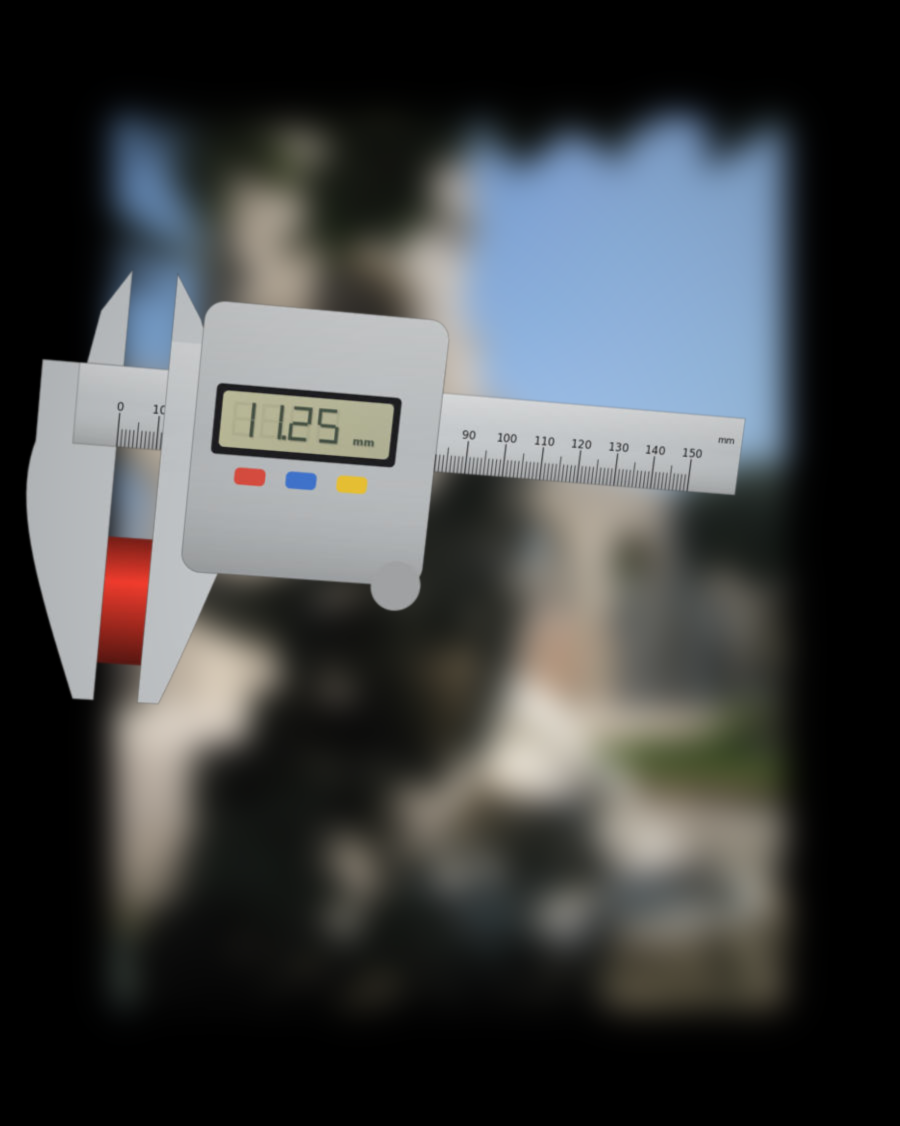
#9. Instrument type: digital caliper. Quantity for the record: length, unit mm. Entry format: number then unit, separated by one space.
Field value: 11.25 mm
